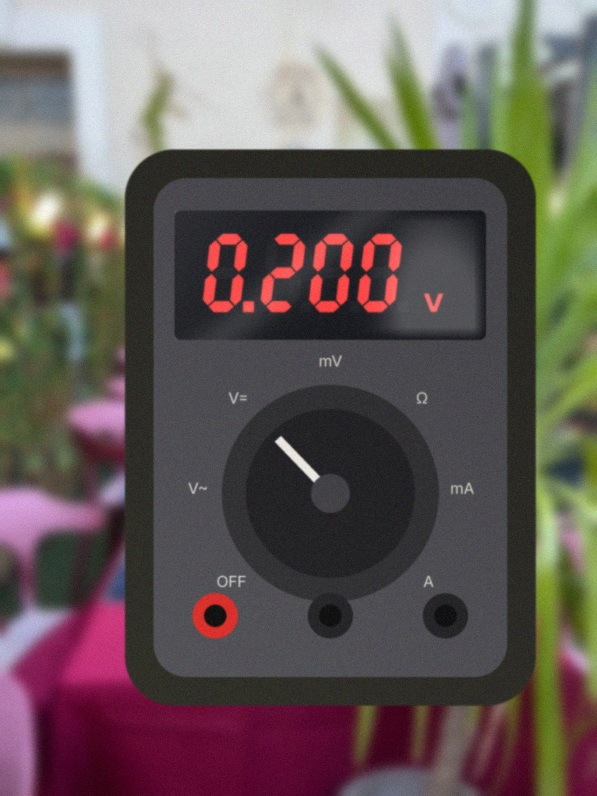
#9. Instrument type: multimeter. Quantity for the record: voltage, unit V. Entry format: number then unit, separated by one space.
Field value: 0.200 V
